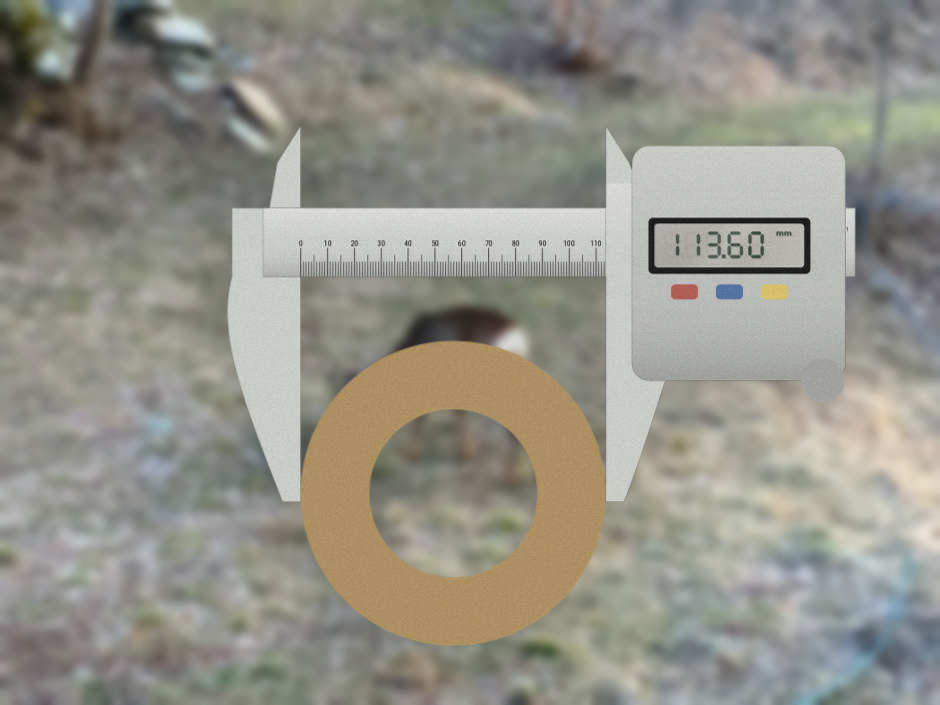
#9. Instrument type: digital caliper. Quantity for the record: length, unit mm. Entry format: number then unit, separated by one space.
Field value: 113.60 mm
